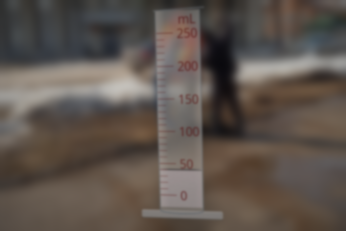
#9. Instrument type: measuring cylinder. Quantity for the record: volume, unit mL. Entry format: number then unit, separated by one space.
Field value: 40 mL
